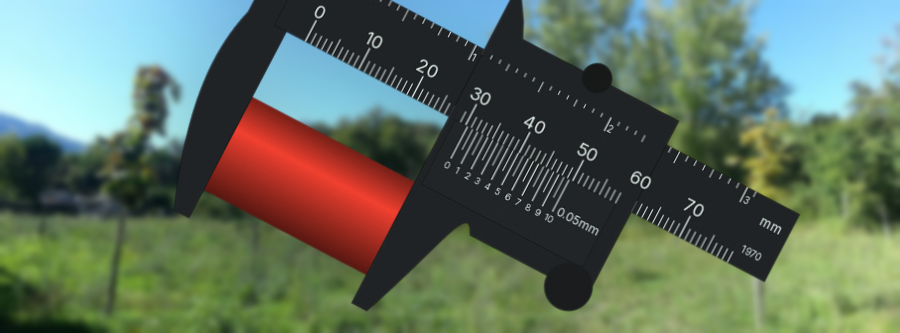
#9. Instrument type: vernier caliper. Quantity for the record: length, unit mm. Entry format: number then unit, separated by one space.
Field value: 30.4 mm
